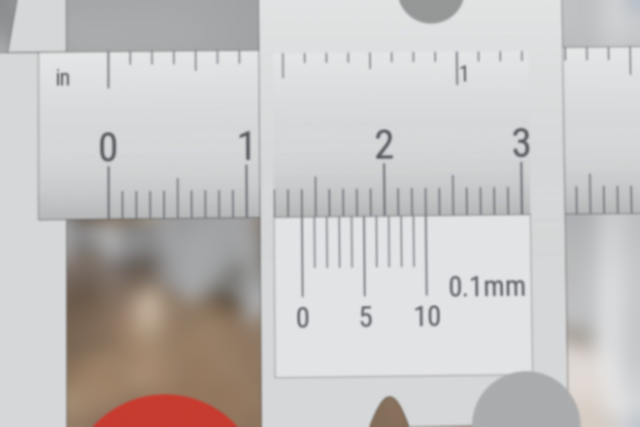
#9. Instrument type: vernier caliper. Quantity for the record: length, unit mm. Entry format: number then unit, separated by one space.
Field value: 14.0 mm
